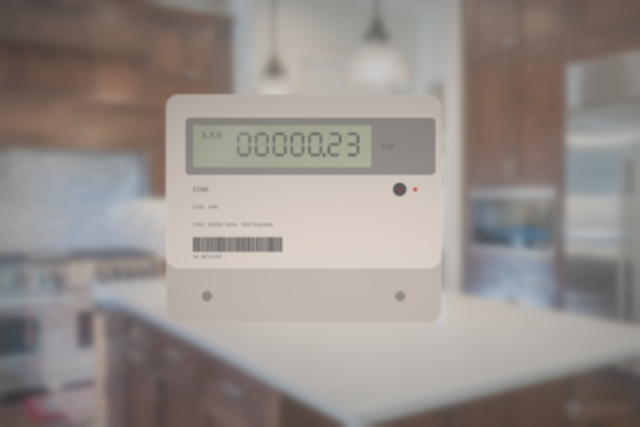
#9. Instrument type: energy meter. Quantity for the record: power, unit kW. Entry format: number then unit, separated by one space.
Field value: 0.23 kW
